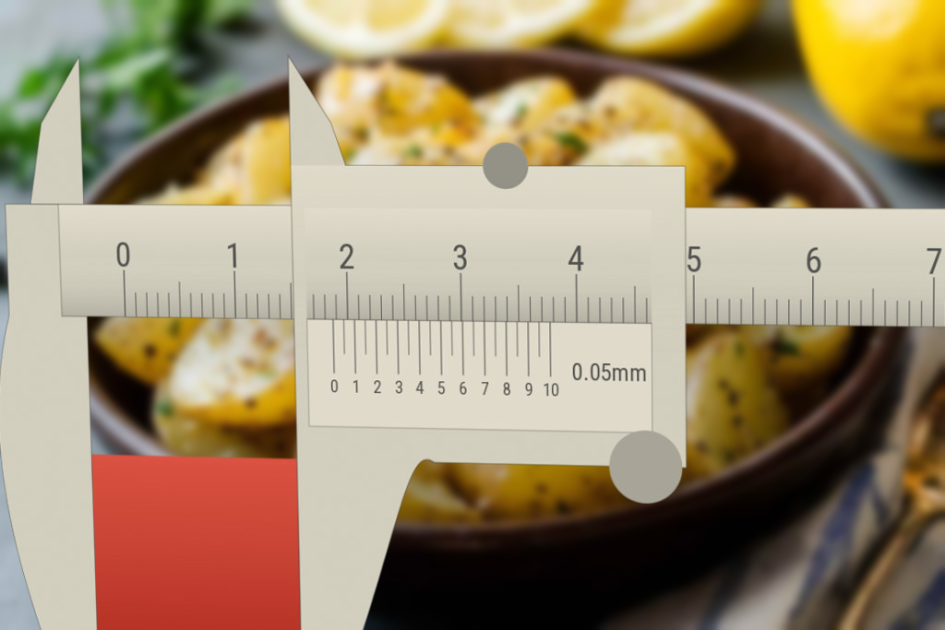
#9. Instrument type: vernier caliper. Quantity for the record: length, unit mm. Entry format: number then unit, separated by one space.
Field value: 18.7 mm
